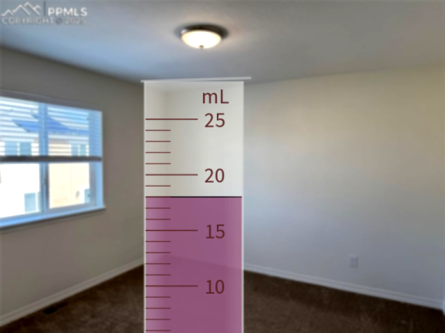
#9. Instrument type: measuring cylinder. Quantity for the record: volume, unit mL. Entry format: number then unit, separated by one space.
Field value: 18 mL
